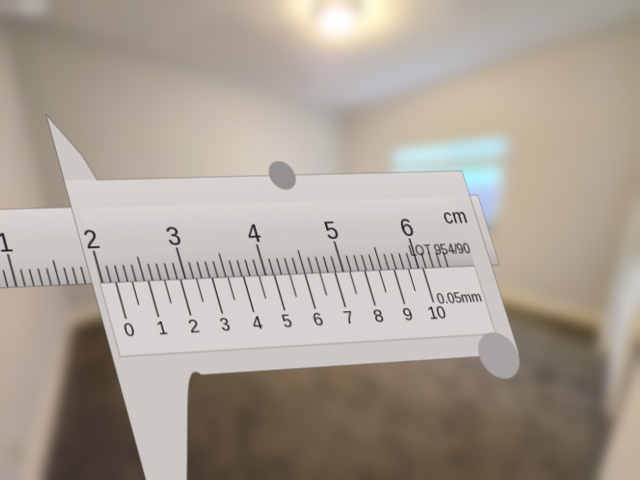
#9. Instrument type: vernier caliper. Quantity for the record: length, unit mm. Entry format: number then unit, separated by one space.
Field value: 21.6 mm
